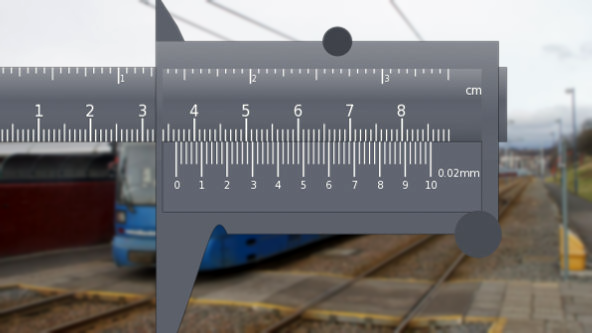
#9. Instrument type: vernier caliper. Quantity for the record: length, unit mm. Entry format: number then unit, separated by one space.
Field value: 36.5 mm
